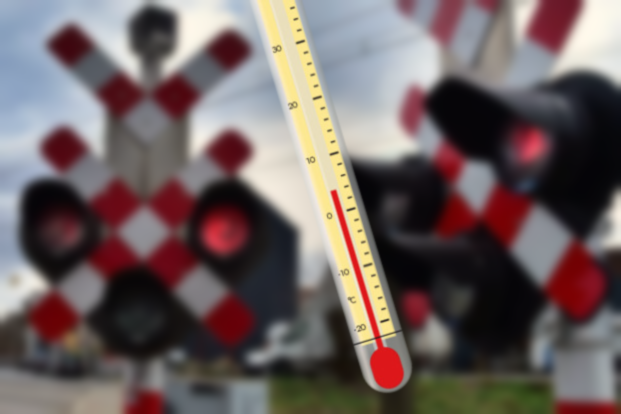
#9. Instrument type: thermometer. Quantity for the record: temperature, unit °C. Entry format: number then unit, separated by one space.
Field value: 4 °C
